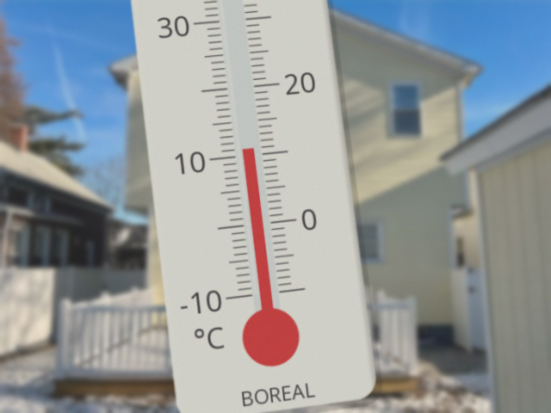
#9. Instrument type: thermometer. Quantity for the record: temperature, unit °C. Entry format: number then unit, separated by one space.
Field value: 11 °C
